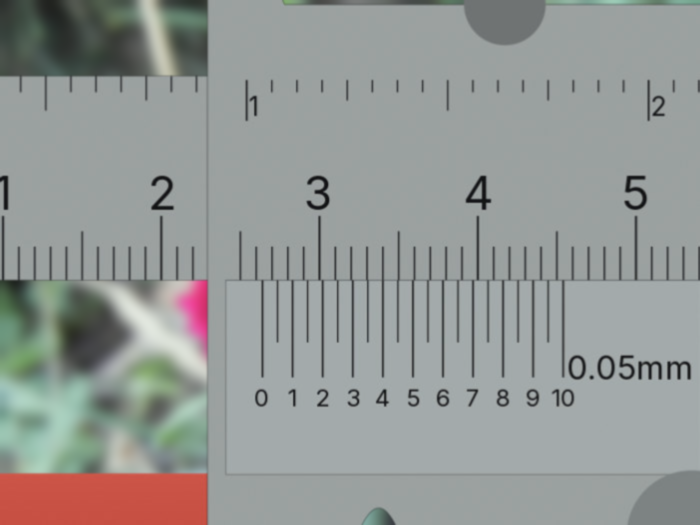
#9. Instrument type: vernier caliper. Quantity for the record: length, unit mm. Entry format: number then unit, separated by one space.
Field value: 26.4 mm
